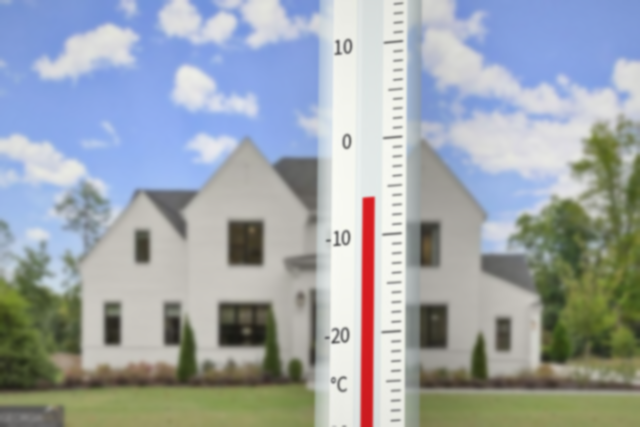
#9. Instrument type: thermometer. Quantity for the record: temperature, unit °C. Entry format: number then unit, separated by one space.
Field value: -6 °C
